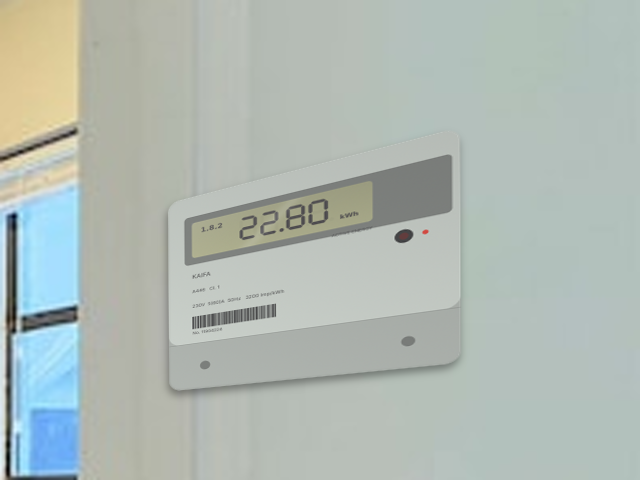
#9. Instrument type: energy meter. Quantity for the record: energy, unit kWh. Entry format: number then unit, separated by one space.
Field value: 22.80 kWh
